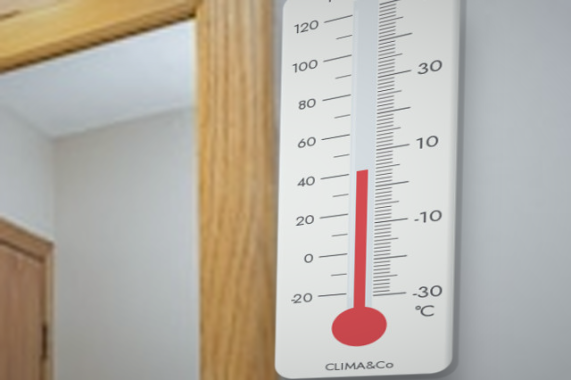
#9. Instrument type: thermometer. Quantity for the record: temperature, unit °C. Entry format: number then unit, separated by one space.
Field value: 5 °C
